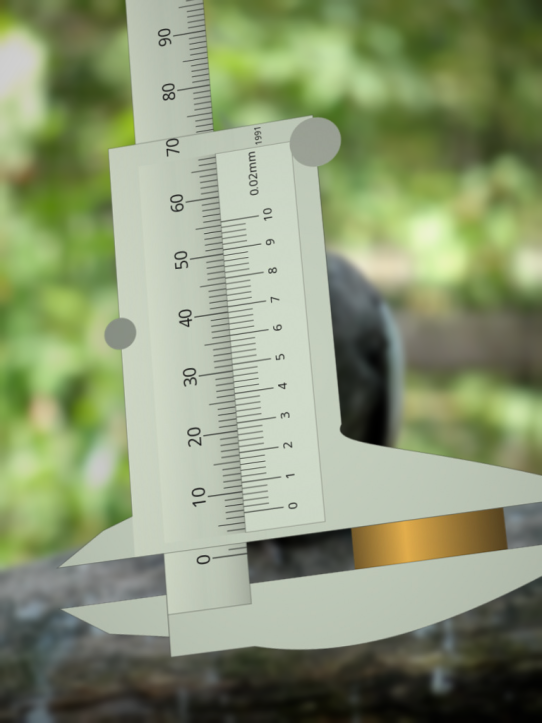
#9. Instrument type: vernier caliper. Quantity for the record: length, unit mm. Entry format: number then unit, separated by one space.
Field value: 6.6 mm
